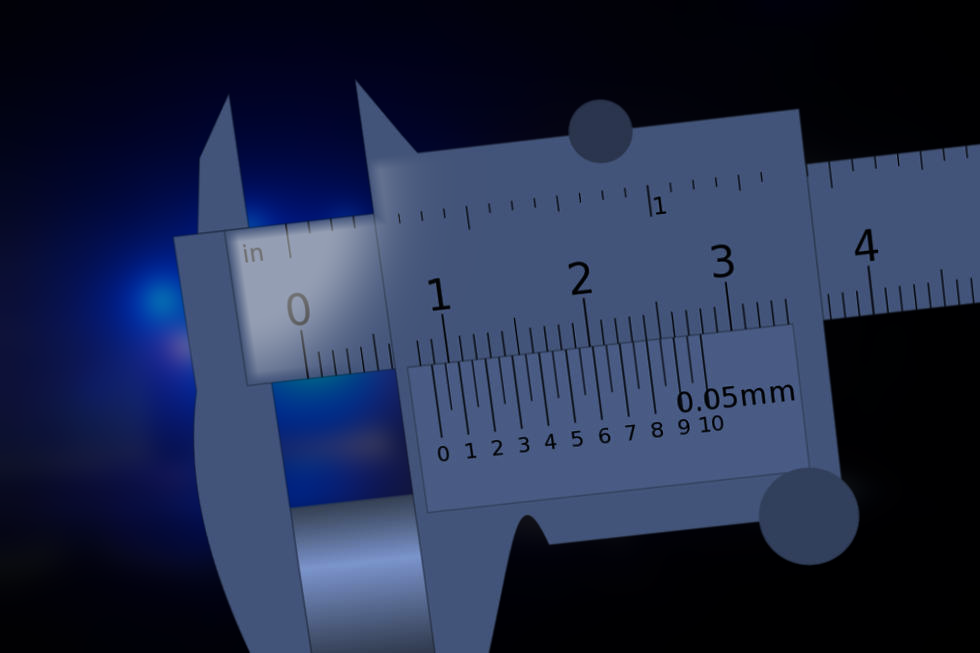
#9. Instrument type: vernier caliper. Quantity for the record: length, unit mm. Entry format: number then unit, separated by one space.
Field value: 8.8 mm
